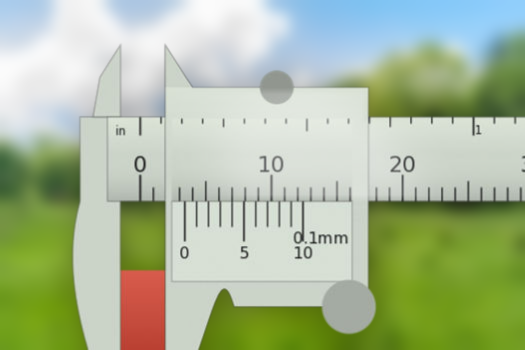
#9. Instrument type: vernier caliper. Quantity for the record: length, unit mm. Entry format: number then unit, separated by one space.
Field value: 3.4 mm
